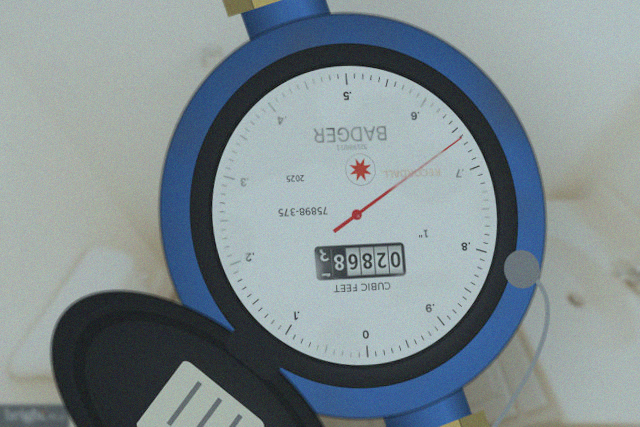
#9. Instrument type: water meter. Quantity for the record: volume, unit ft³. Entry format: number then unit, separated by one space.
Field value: 28682.66 ft³
